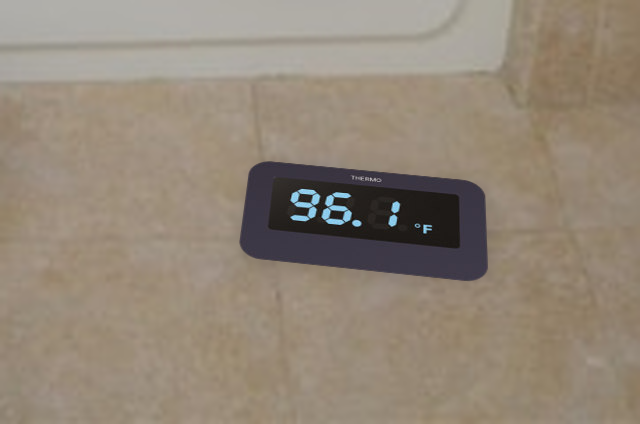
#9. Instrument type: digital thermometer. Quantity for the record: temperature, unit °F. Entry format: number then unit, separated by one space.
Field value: 96.1 °F
